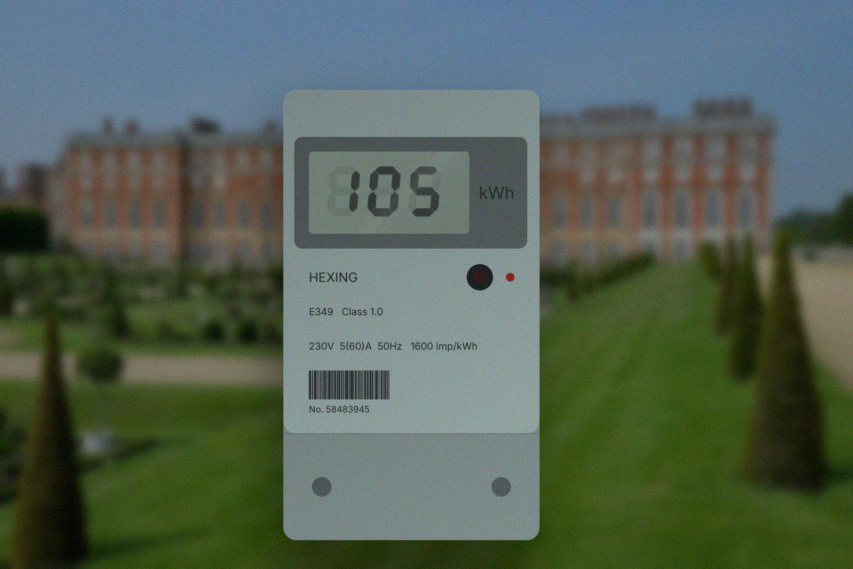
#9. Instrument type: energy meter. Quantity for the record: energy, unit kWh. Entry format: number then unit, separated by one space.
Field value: 105 kWh
